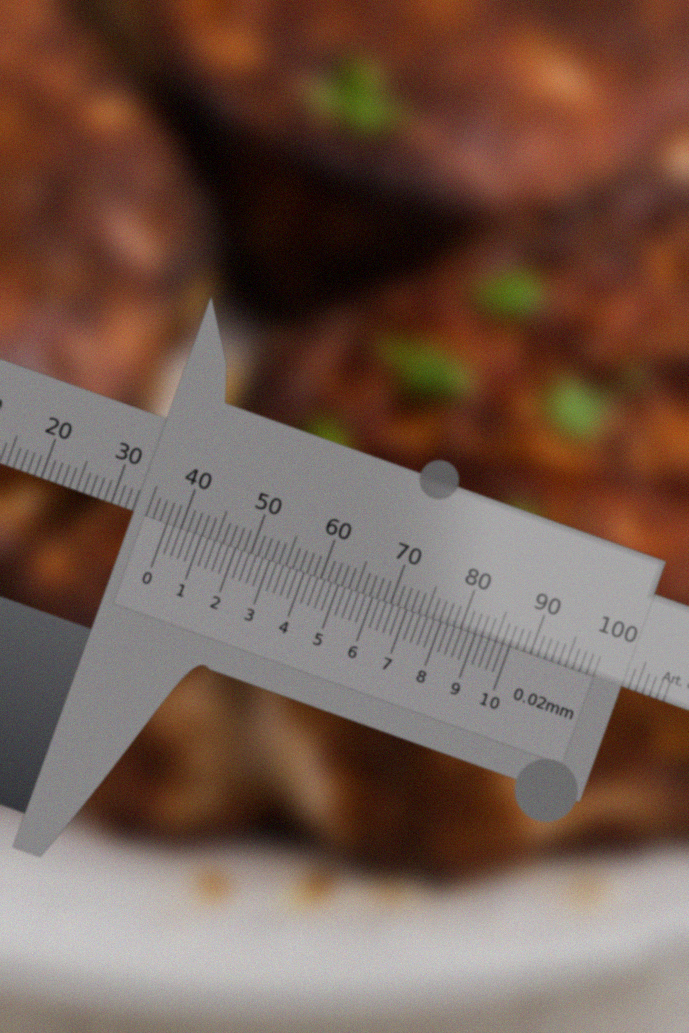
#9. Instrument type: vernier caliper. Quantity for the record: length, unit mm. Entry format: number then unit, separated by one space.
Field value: 38.0 mm
